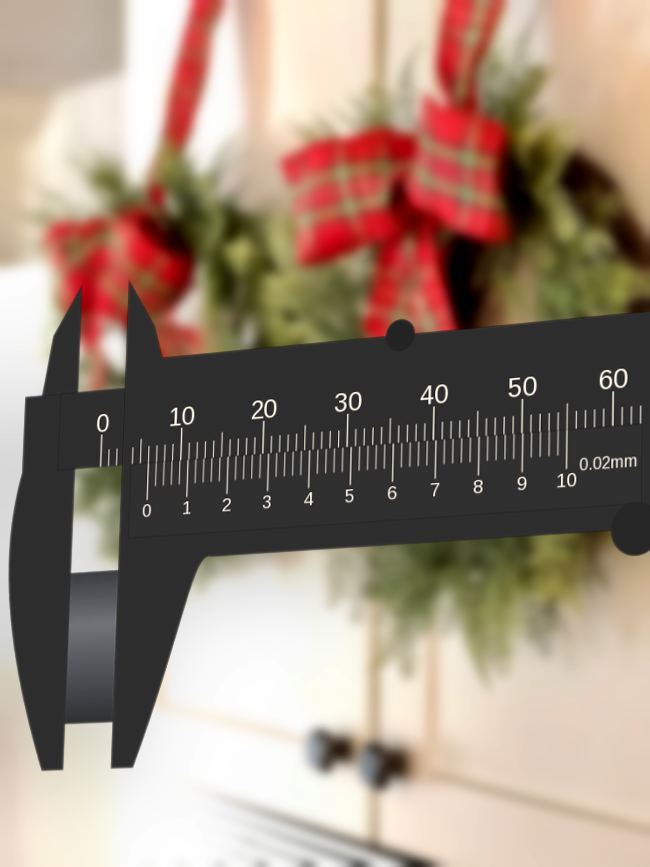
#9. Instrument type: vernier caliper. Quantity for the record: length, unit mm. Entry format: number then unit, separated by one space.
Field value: 6.0 mm
